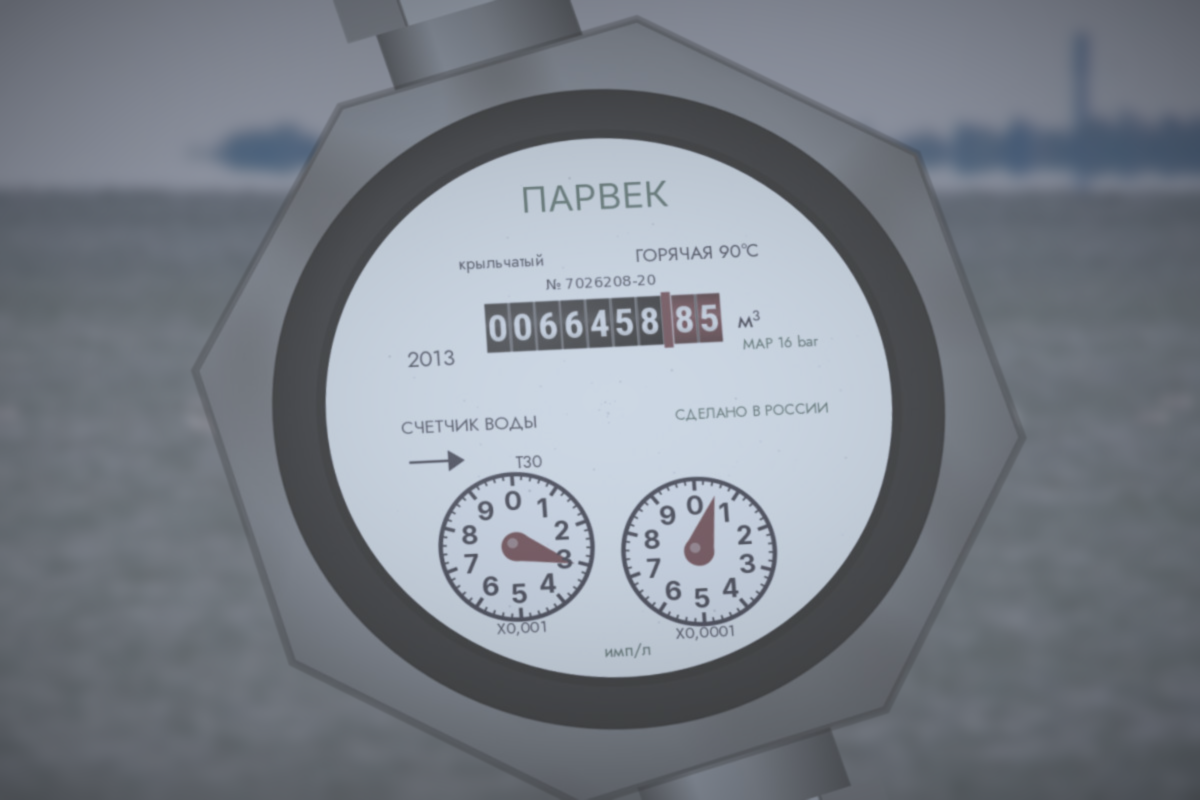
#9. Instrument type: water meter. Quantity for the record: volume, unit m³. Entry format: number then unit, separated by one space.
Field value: 66458.8530 m³
